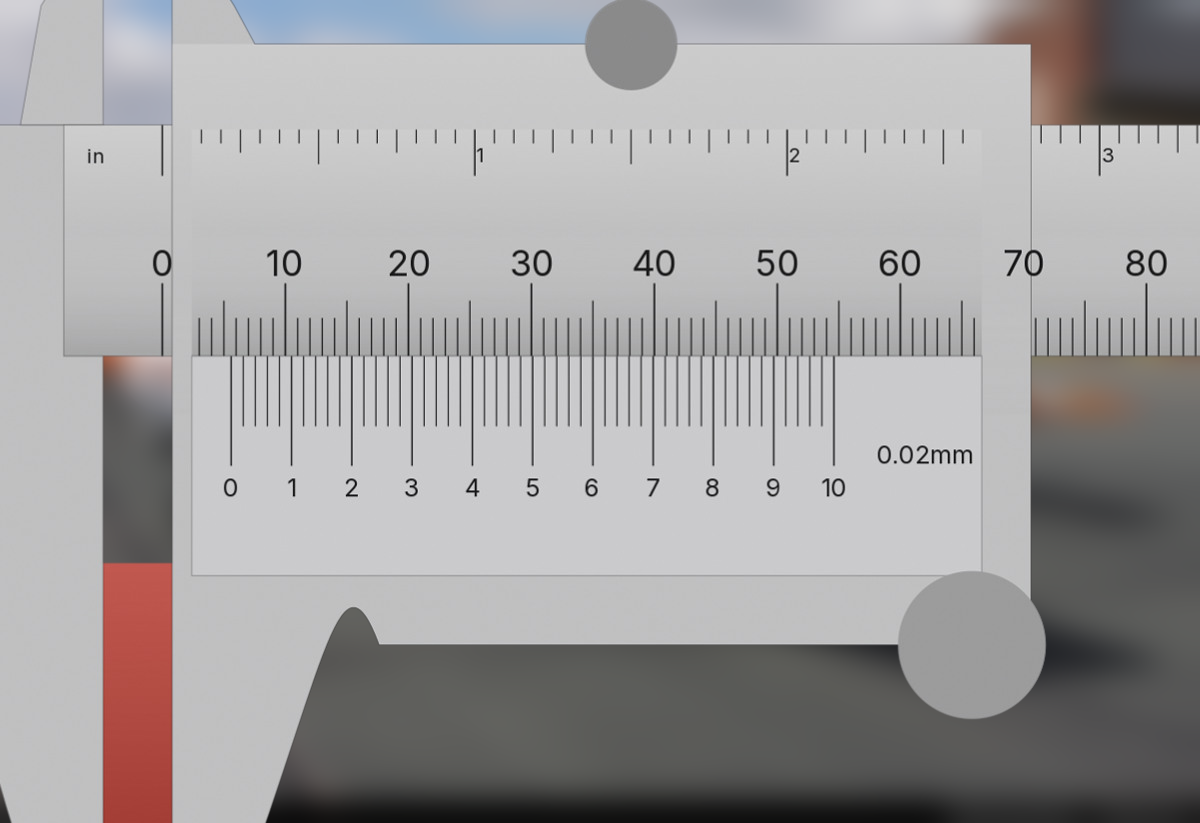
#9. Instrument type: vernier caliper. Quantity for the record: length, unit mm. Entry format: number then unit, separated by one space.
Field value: 5.6 mm
